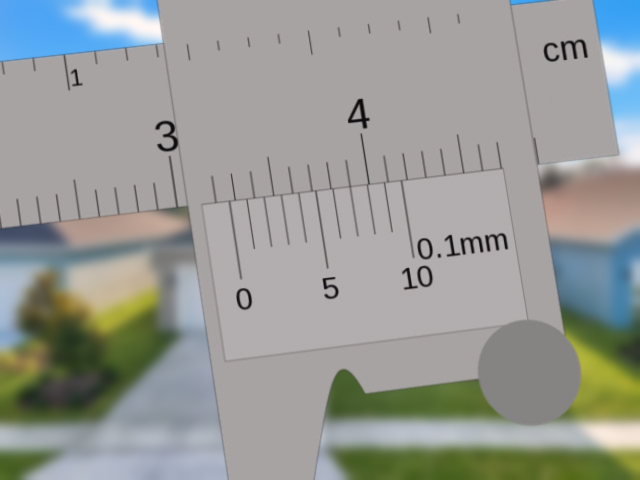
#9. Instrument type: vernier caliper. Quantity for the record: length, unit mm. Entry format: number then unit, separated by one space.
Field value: 32.7 mm
